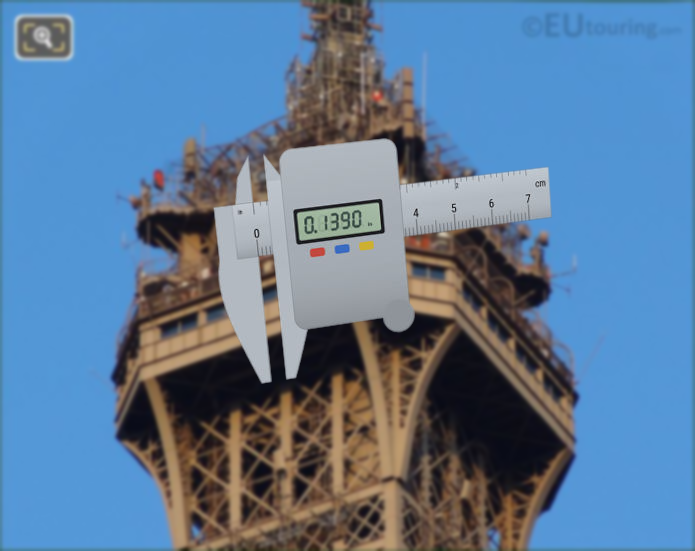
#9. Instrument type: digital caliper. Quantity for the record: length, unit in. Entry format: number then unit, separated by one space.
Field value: 0.1390 in
